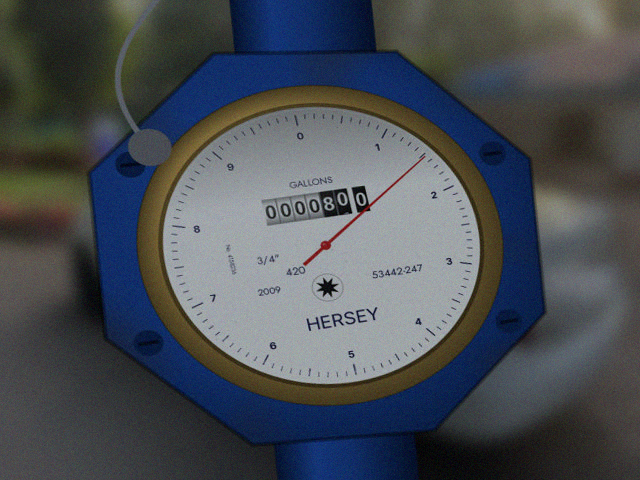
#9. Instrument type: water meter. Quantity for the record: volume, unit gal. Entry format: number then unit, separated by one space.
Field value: 801.5 gal
